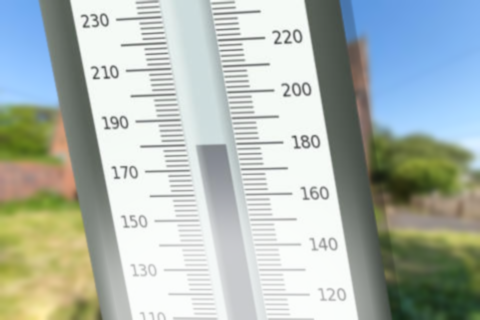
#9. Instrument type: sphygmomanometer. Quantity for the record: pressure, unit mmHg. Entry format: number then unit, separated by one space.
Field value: 180 mmHg
